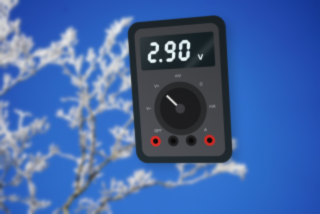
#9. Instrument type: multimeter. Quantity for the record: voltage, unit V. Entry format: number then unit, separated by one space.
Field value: 2.90 V
